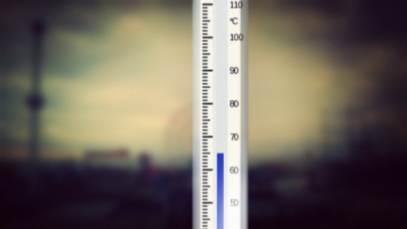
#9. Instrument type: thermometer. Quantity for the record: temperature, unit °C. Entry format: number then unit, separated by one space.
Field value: 65 °C
